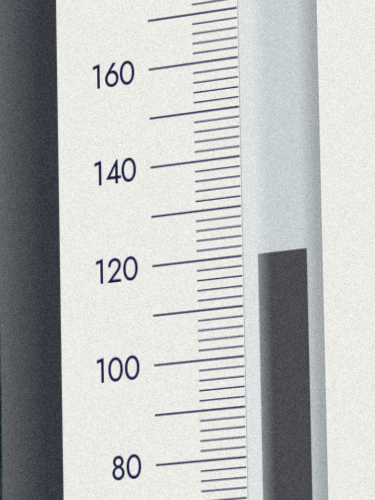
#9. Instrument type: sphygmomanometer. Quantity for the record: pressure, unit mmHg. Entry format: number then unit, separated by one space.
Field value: 120 mmHg
